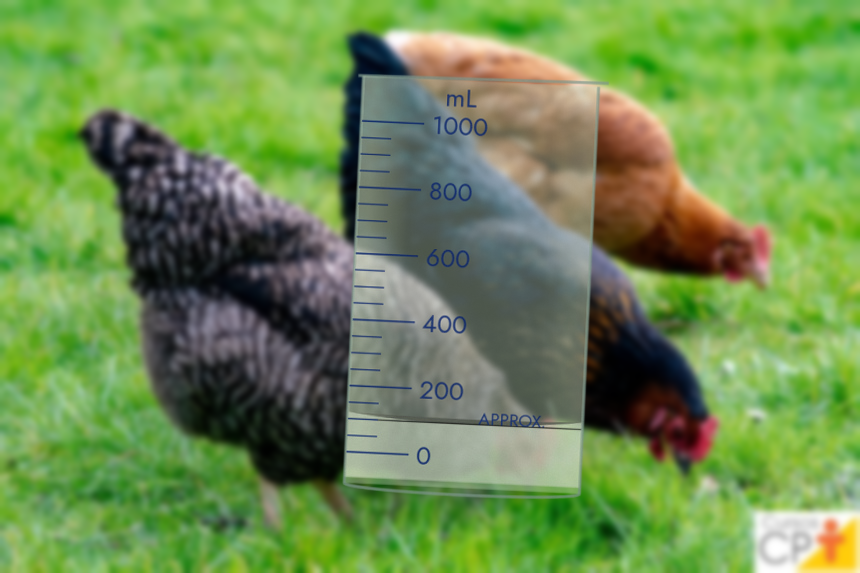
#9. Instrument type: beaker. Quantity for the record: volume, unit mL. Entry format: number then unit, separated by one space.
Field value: 100 mL
